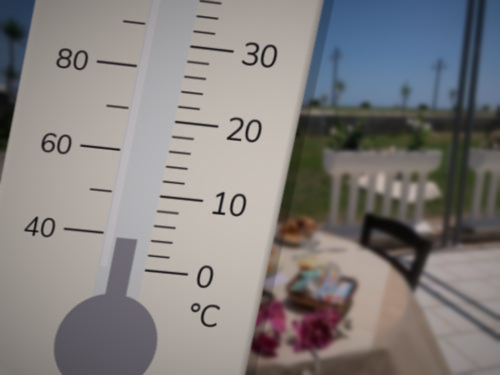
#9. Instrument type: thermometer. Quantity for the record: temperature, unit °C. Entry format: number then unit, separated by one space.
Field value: 4 °C
